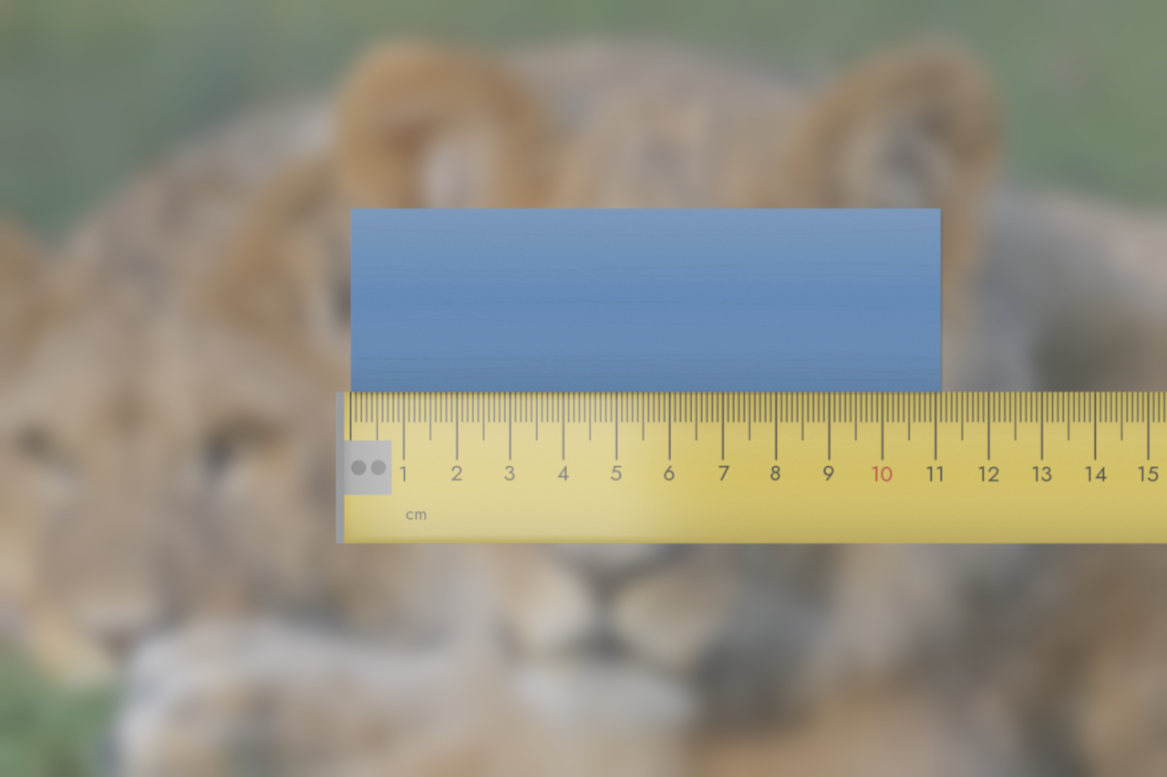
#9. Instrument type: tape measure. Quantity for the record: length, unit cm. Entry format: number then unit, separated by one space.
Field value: 11.1 cm
